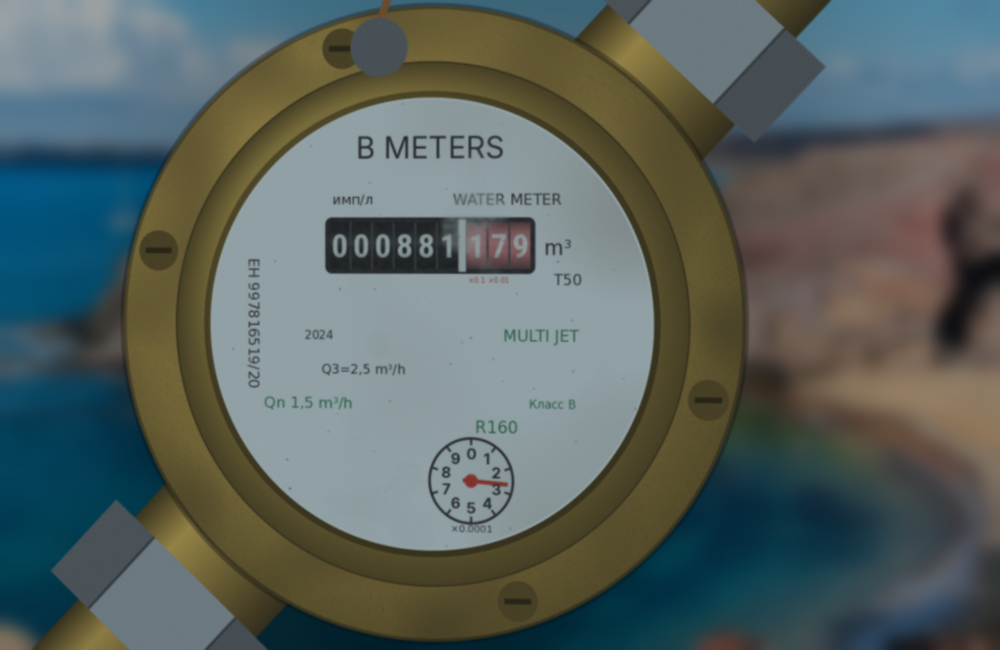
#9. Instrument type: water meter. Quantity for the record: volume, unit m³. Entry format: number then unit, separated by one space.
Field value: 881.1792 m³
